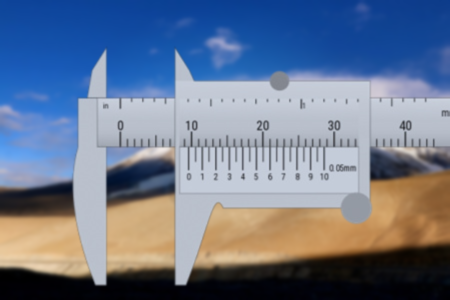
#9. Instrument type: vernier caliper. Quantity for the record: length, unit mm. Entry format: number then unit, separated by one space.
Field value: 9.6 mm
